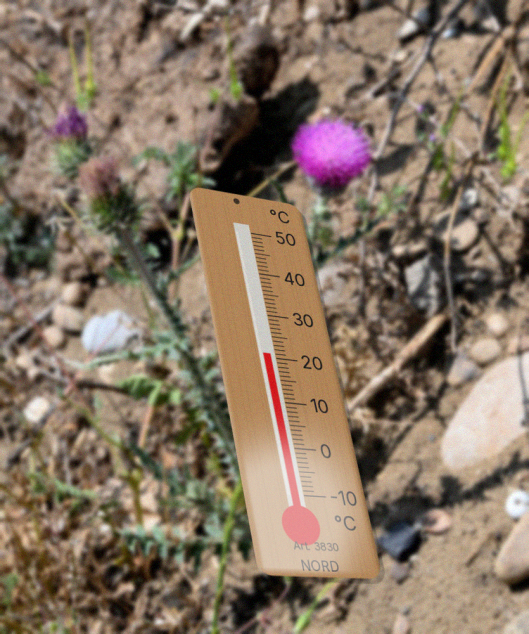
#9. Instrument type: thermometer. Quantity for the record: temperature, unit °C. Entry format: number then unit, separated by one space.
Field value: 21 °C
